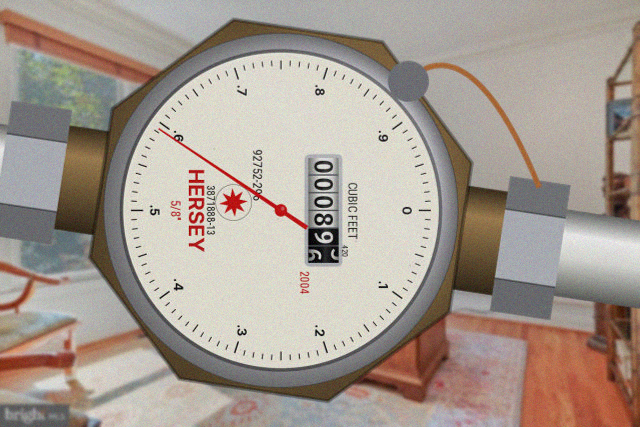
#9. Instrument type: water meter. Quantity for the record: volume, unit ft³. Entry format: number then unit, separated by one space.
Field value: 895.59 ft³
